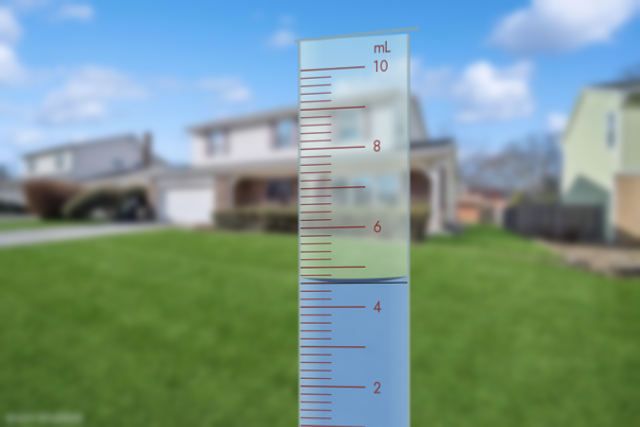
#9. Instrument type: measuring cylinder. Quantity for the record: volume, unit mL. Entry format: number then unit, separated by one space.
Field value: 4.6 mL
